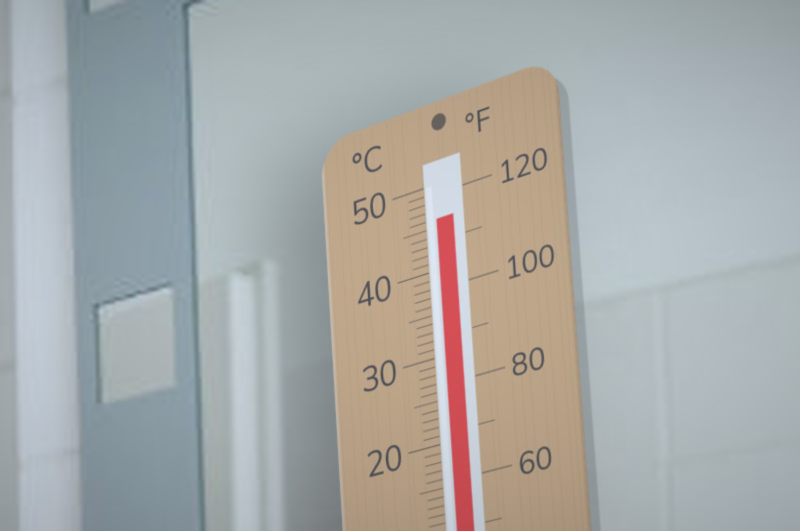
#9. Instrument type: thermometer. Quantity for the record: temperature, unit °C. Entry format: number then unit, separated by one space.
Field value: 46 °C
